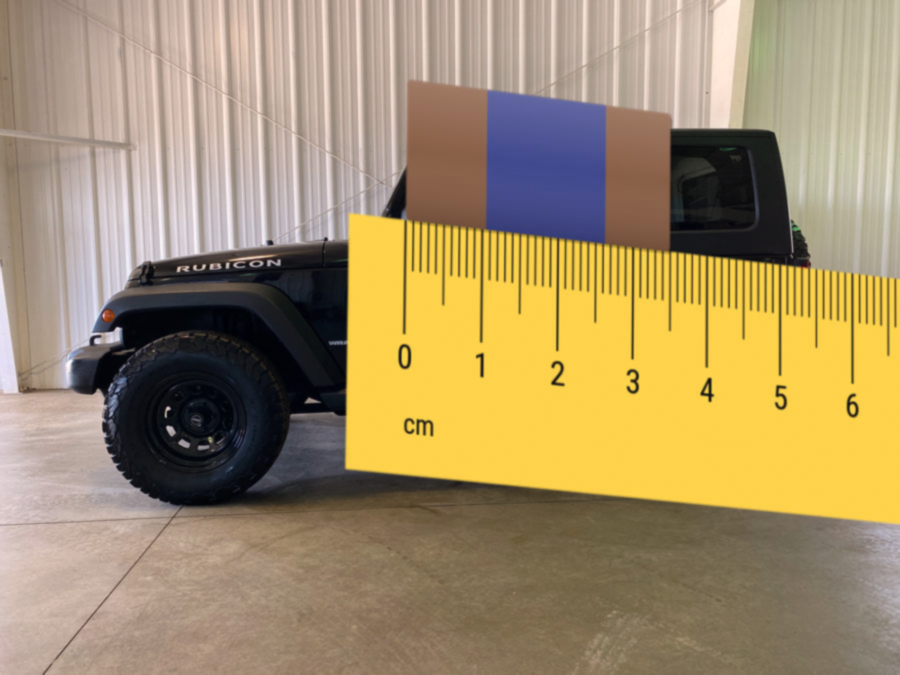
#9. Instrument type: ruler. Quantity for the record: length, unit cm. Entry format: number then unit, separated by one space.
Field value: 3.5 cm
